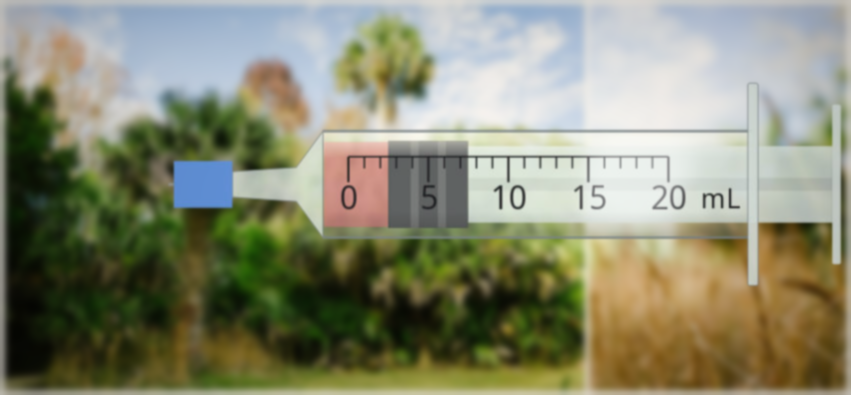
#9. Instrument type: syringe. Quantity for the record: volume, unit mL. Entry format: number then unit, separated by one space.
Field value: 2.5 mL
